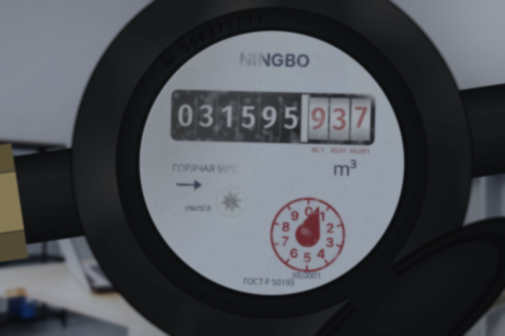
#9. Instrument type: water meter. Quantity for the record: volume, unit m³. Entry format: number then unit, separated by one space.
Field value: 31595.9370 m³
